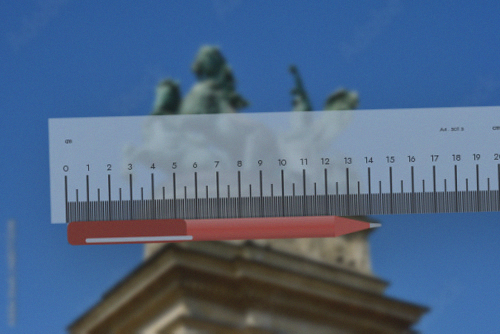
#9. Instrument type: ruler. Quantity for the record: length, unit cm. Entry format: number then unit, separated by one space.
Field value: 14.5 cm
